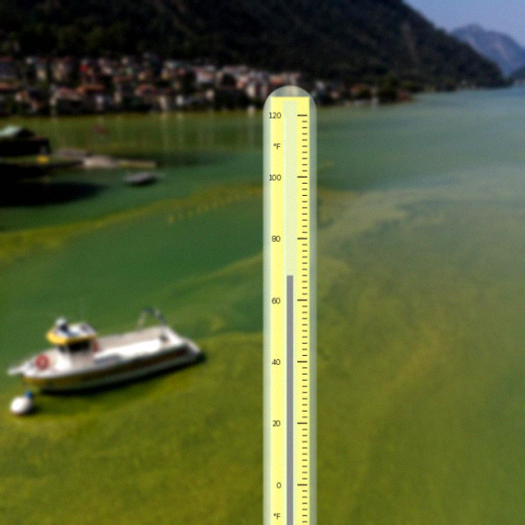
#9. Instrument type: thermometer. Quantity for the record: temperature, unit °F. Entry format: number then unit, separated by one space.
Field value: 68 °F
